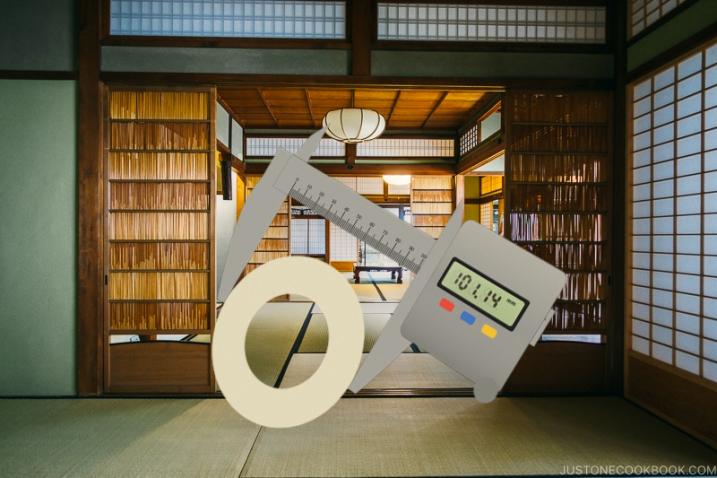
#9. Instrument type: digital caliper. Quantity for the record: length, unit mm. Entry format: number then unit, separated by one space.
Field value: 101.14 mm
